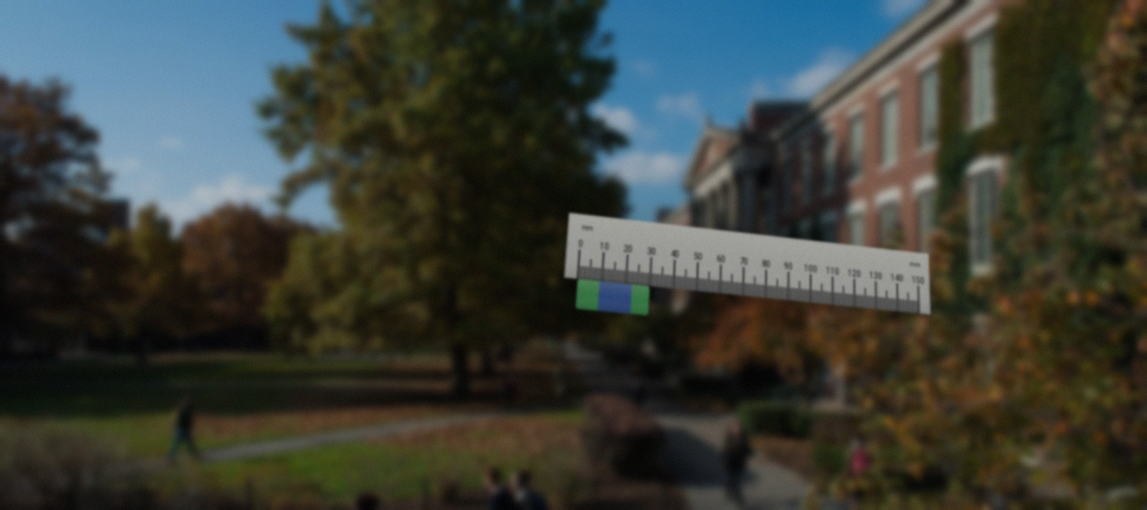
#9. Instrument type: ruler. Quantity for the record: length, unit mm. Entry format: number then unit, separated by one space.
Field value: 30 mm
